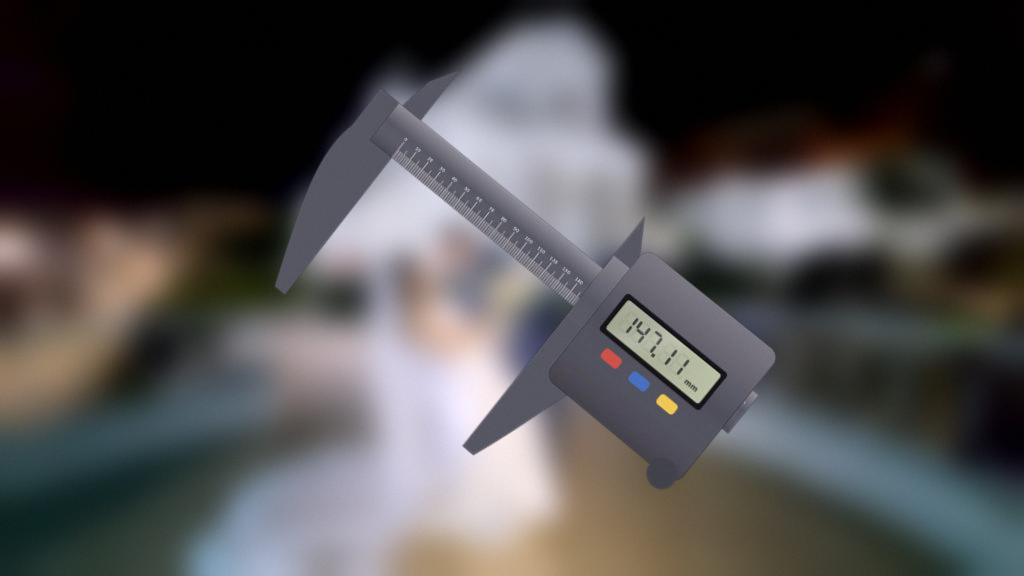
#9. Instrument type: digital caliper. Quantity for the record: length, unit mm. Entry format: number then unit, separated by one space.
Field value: 147.11 mm
